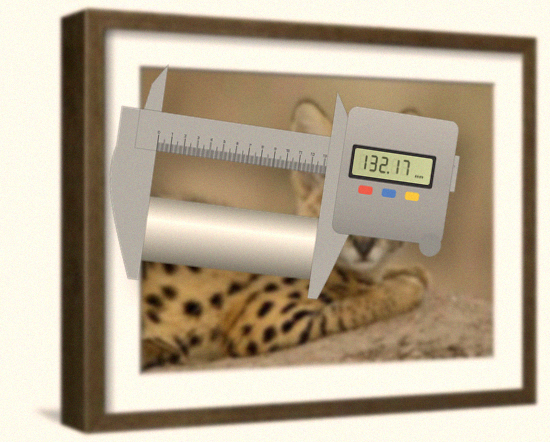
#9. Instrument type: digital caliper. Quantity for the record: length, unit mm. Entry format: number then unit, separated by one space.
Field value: 132.17 mm
